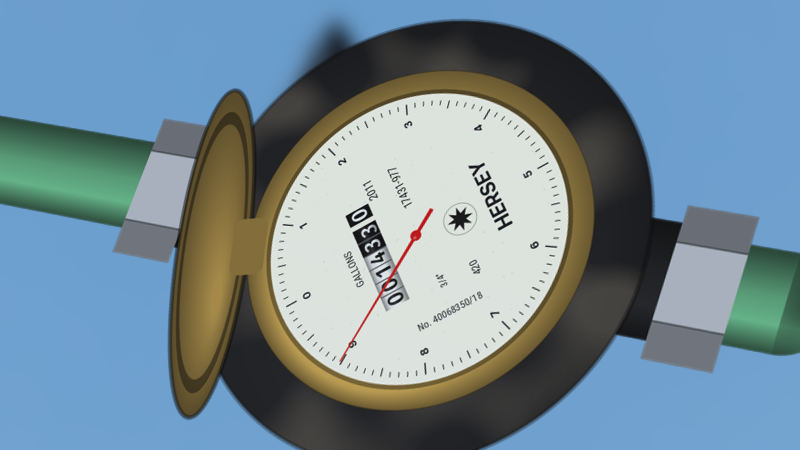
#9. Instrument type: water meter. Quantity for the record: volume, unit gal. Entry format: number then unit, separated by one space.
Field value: 14329.0 gal
